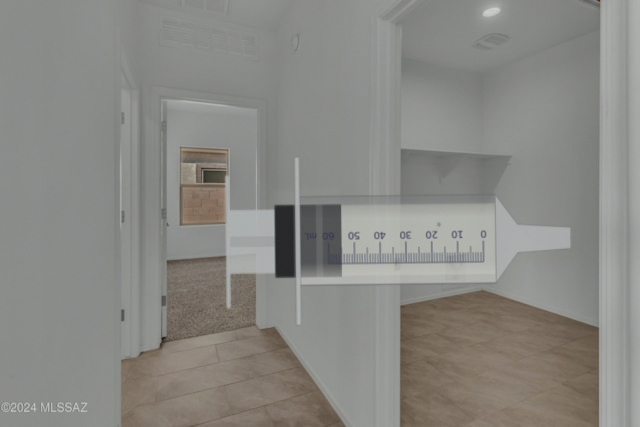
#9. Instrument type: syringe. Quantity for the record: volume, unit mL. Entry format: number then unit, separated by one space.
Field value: 55 mL
